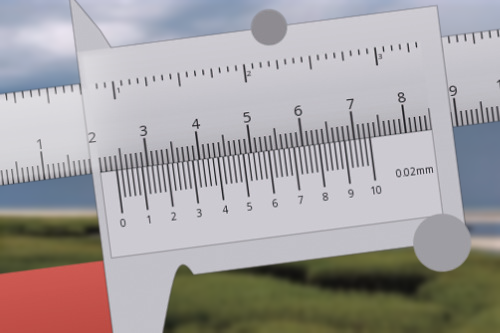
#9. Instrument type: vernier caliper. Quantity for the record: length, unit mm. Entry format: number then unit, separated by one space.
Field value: 24.0 mm
